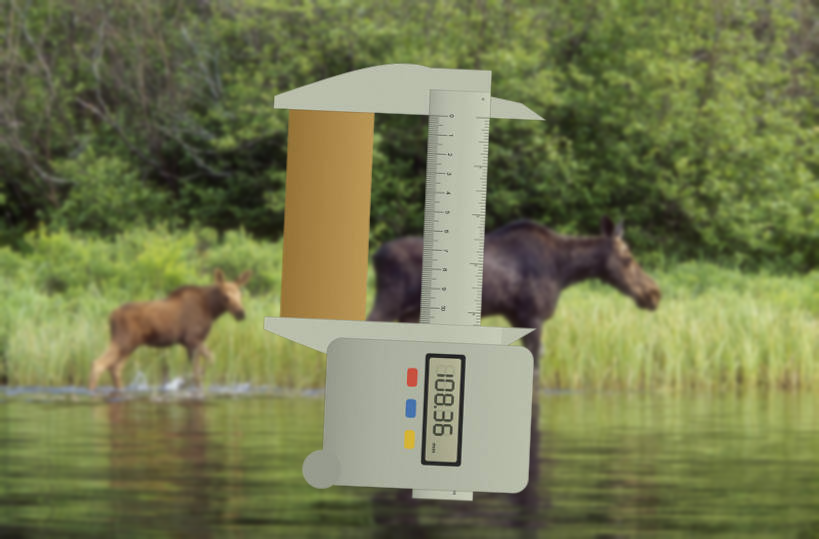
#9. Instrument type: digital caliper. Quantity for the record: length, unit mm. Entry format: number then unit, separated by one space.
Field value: 108.36 mm
